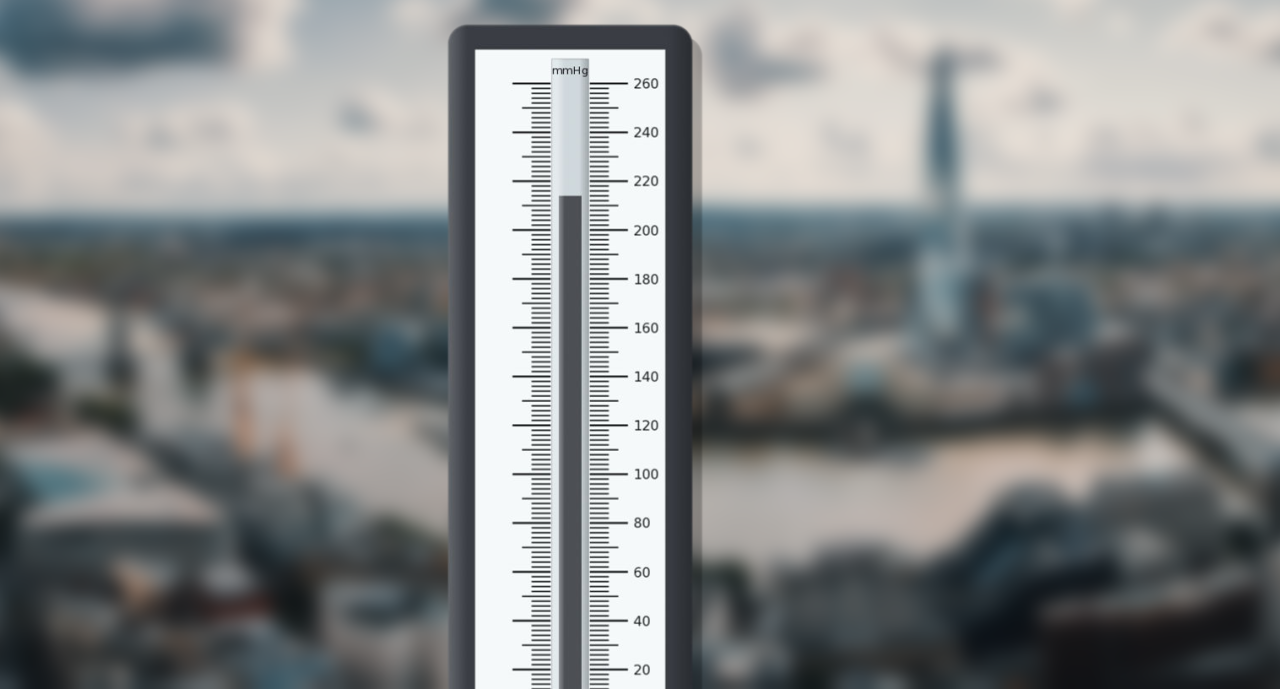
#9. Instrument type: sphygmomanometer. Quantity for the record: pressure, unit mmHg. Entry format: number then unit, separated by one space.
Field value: 214 mmHg
